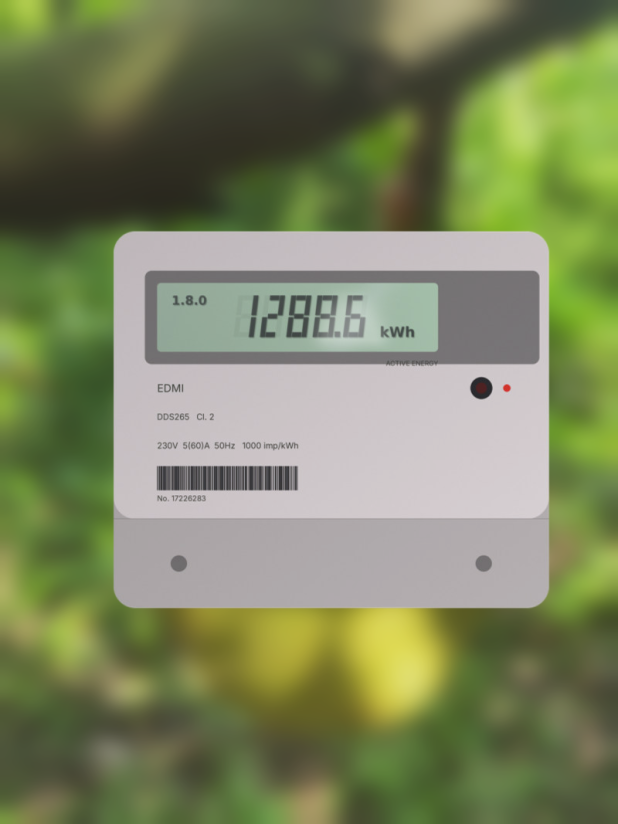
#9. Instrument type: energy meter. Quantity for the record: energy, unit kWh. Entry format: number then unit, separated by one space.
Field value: 1288.6 kWh
